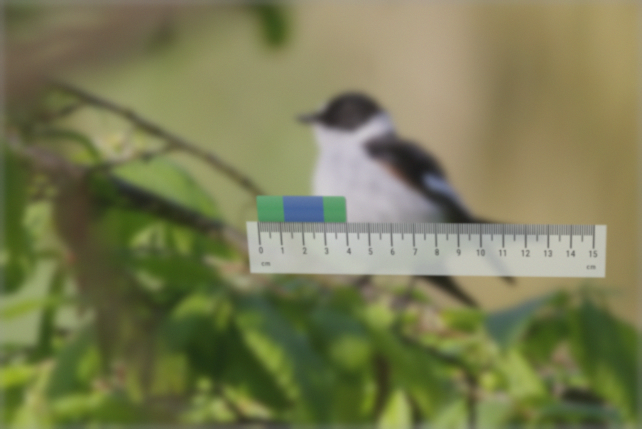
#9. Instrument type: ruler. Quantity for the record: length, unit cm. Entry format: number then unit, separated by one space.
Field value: 4 cm
